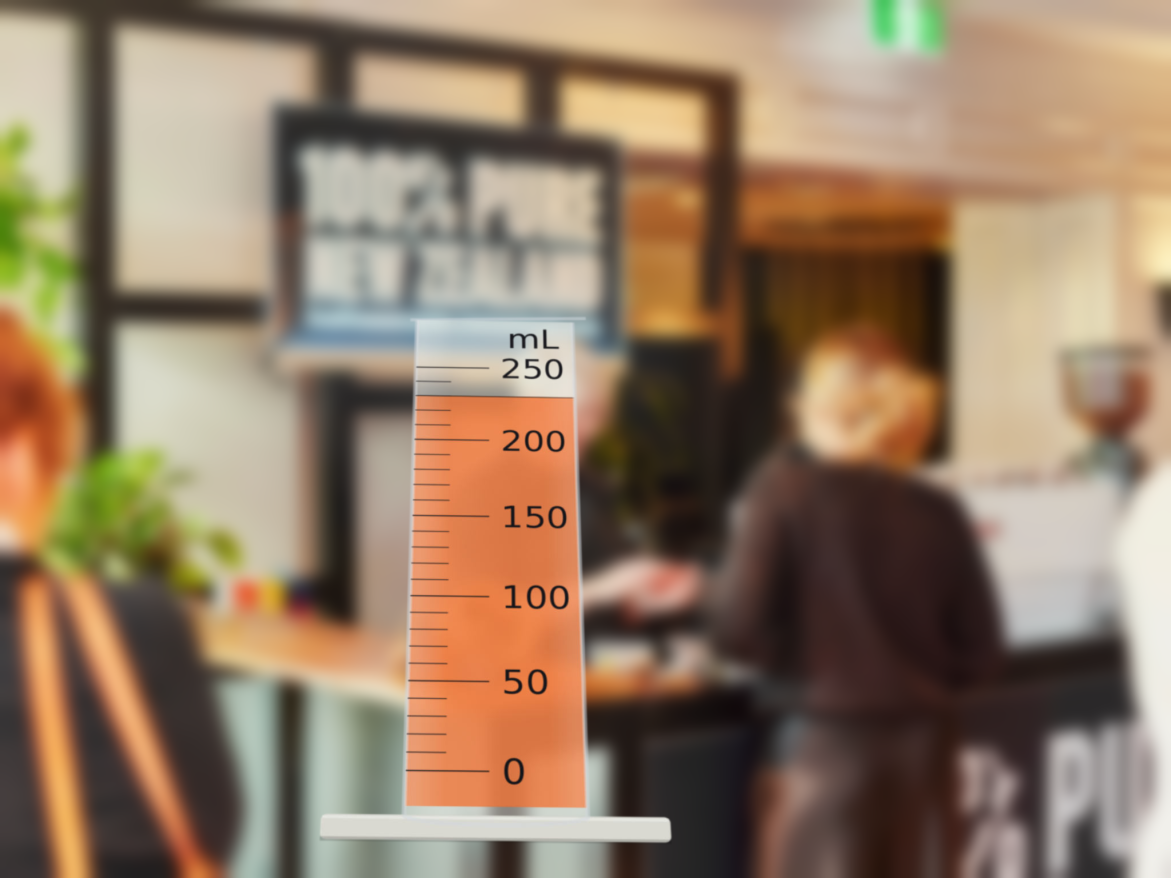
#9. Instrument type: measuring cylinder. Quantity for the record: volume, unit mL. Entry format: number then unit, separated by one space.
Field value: 230 mL
